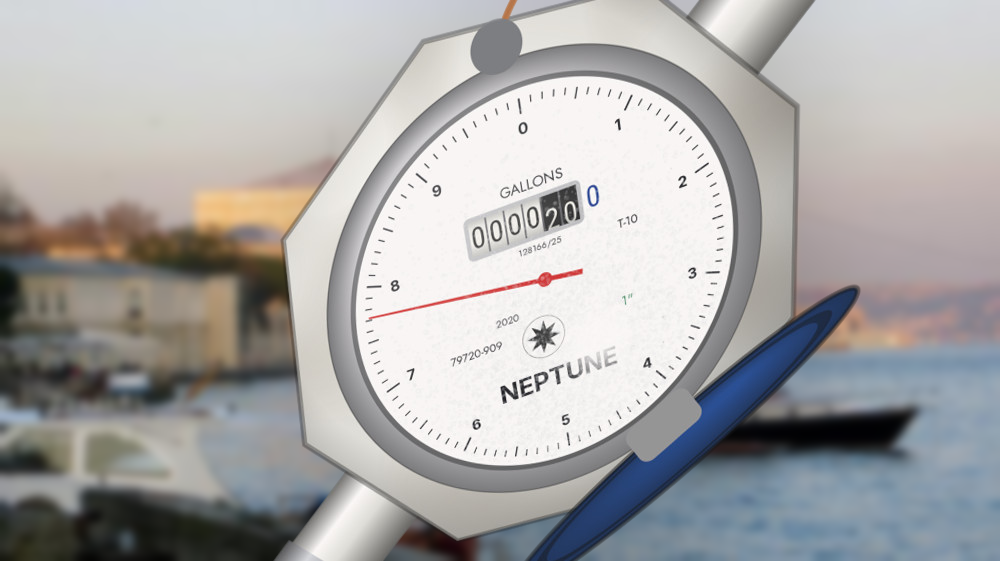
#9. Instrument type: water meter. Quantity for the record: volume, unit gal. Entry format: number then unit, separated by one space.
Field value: 197.7 gal
